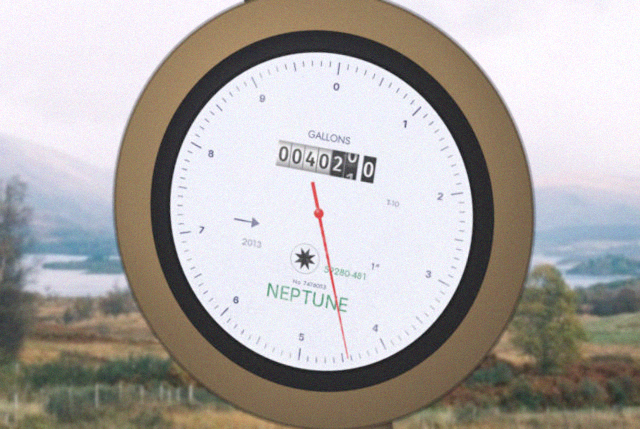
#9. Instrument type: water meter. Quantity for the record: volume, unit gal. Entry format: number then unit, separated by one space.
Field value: 40204.4 gal
